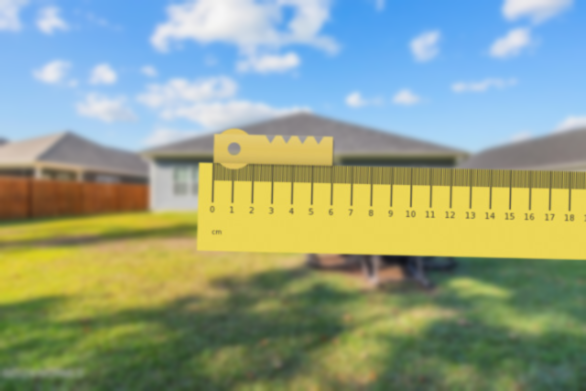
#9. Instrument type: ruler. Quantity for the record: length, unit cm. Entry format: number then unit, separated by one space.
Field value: 6 cm
